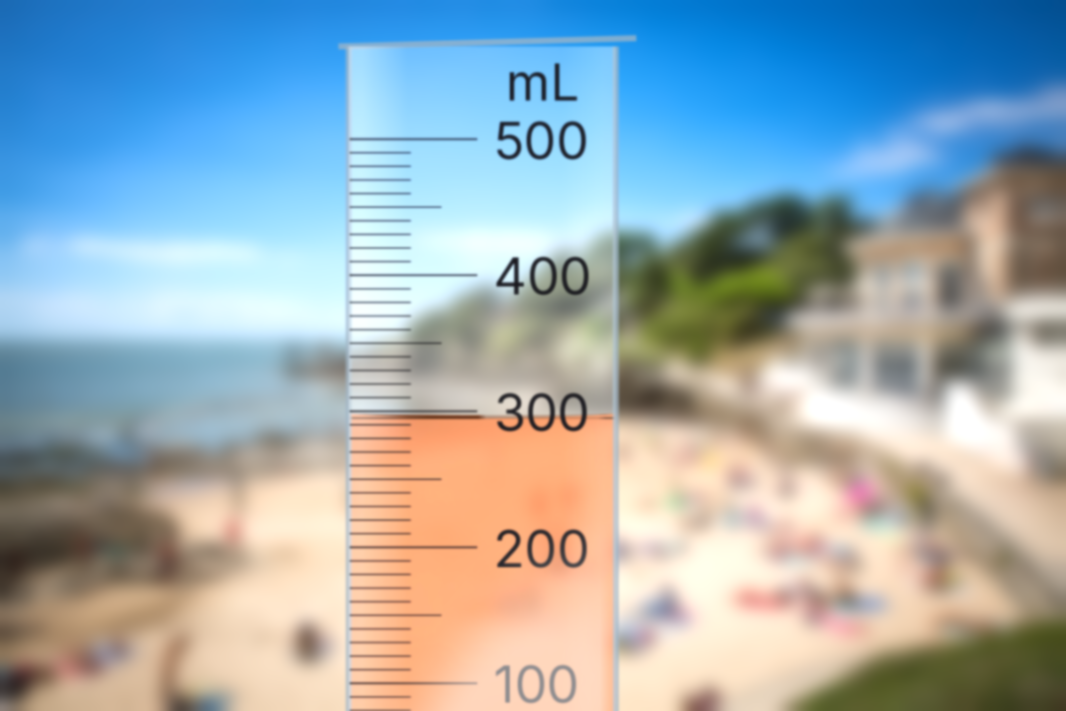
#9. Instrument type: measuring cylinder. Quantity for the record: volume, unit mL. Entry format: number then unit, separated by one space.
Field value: 295 mL
